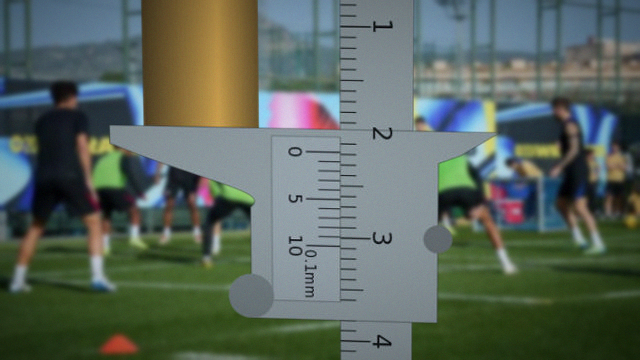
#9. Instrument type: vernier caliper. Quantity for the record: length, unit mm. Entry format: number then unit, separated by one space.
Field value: 21.8 mm
